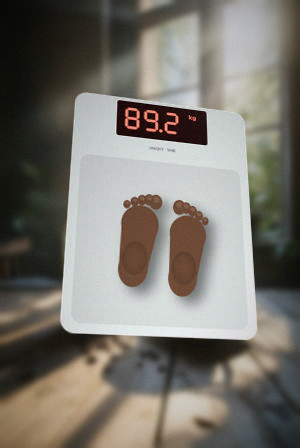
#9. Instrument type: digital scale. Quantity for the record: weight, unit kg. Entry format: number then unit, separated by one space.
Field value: 89.2 kg
